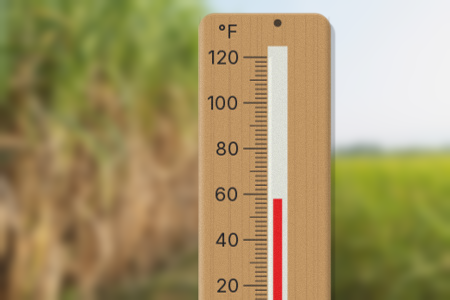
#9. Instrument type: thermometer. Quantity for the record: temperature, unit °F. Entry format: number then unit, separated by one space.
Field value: 58 °F
